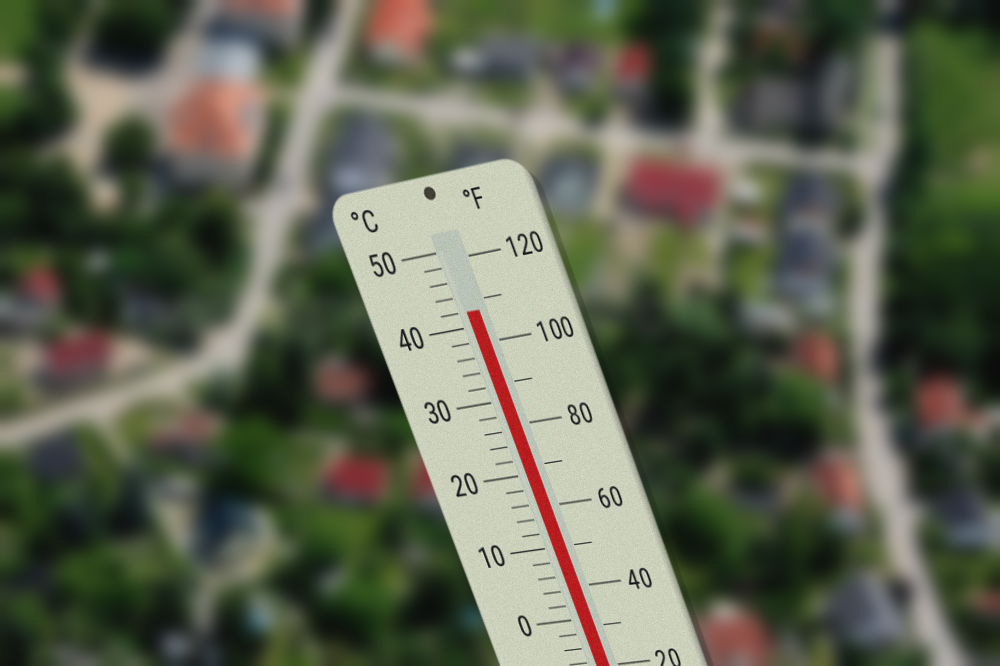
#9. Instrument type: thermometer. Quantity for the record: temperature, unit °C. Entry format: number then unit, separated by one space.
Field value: 42 °C
